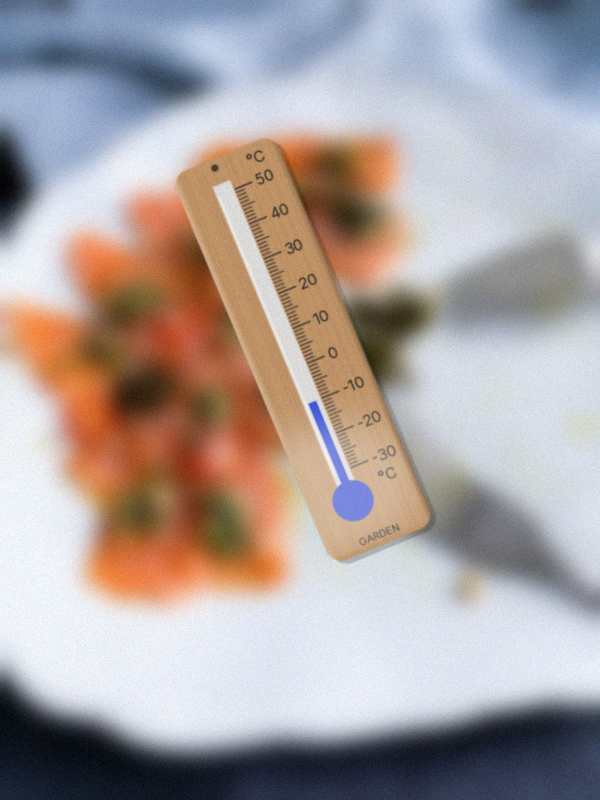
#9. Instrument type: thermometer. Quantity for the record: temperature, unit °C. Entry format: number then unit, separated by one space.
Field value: -10 °C
